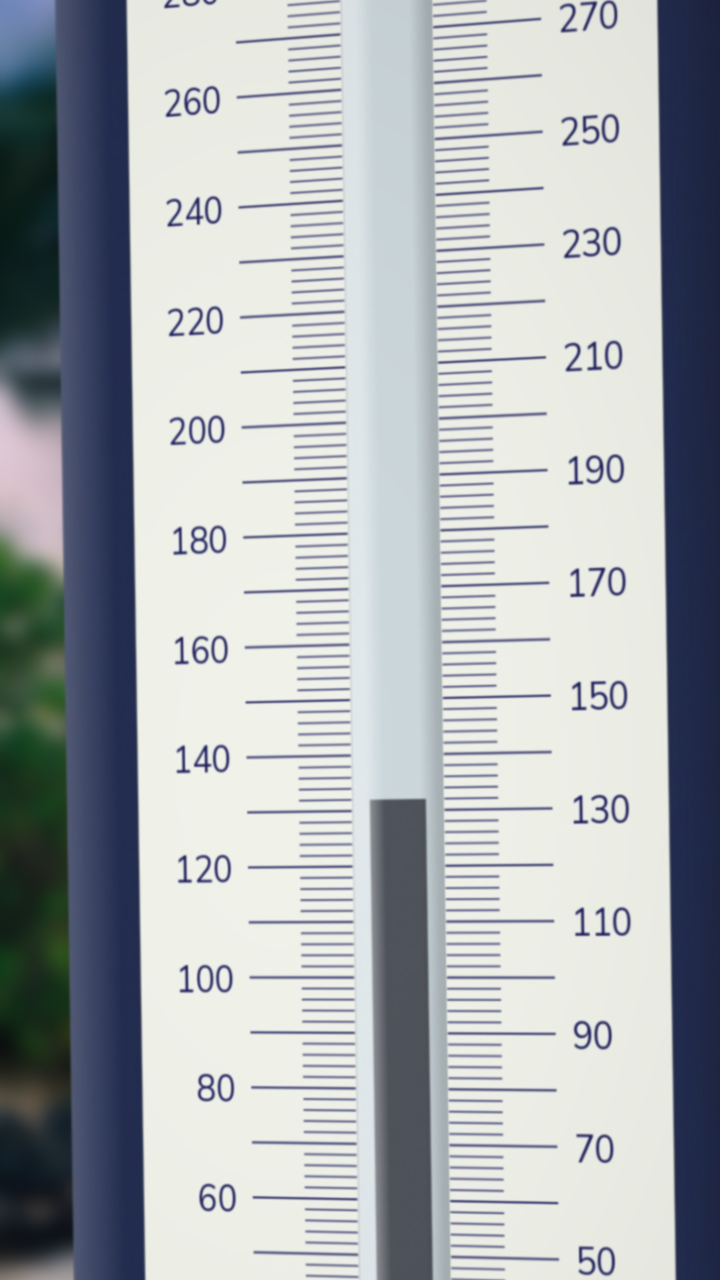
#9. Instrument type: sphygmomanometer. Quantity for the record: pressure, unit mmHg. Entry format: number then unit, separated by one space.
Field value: 132 mmHg
